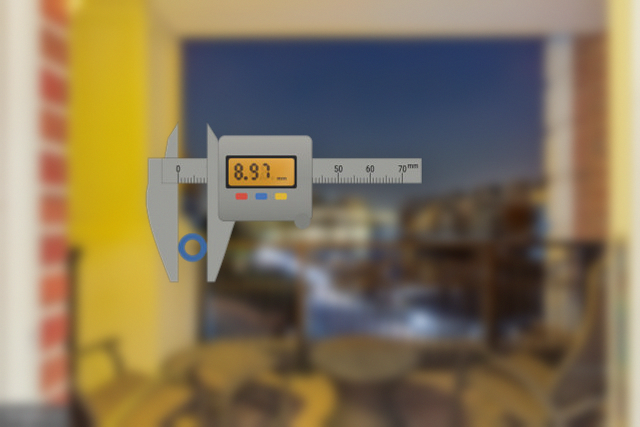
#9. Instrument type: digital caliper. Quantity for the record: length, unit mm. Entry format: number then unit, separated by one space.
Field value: 8.97 mm
